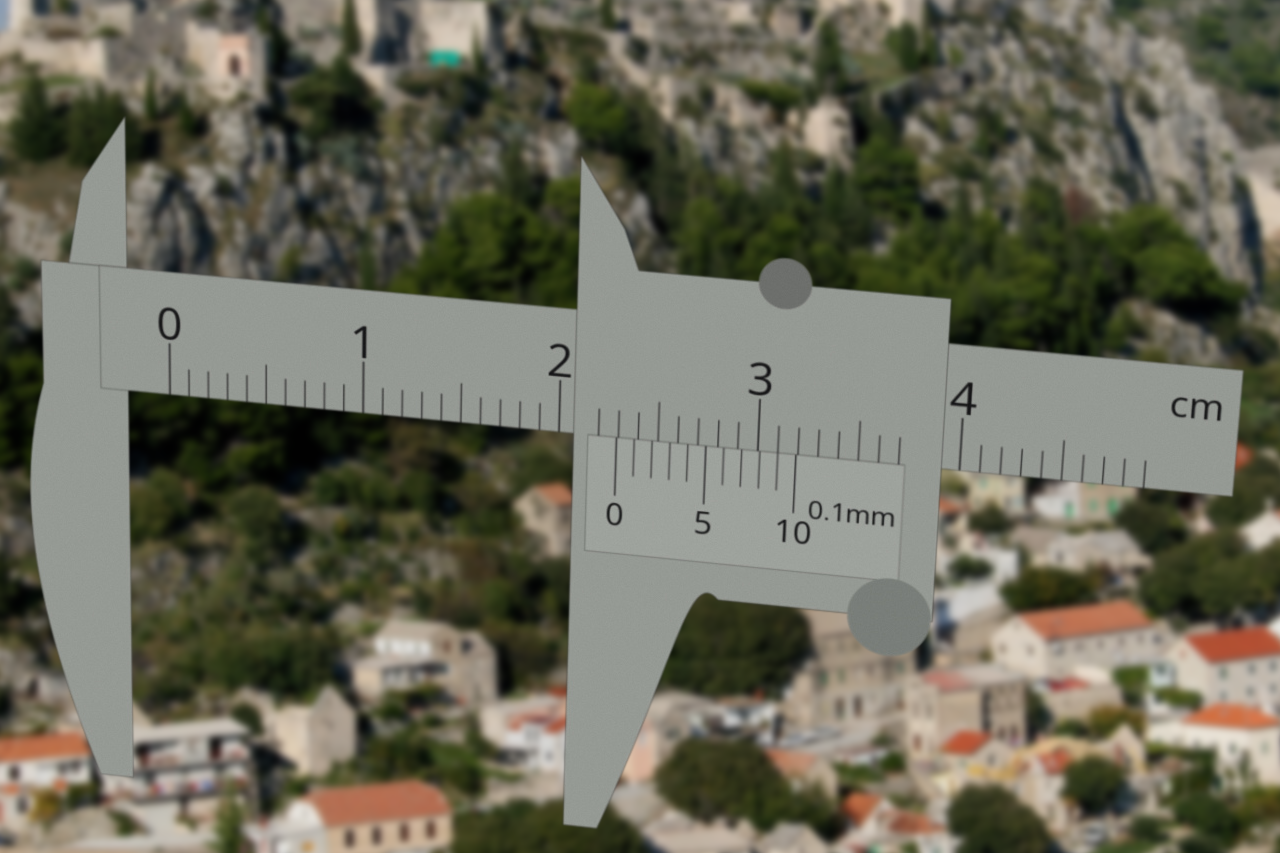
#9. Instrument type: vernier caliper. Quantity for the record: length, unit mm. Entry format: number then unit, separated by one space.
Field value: 22.9 mm
